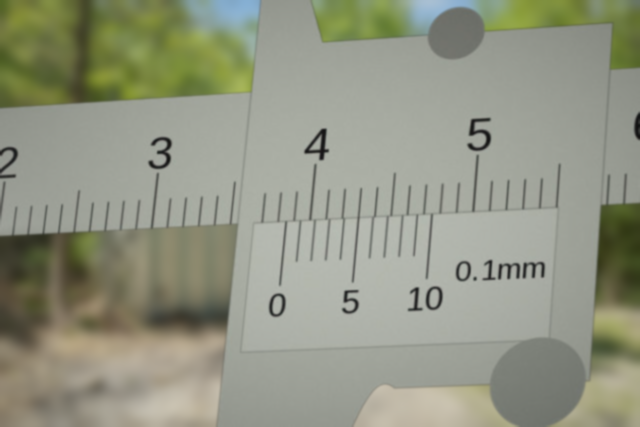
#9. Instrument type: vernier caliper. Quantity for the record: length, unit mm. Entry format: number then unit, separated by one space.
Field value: 38.5 mm
